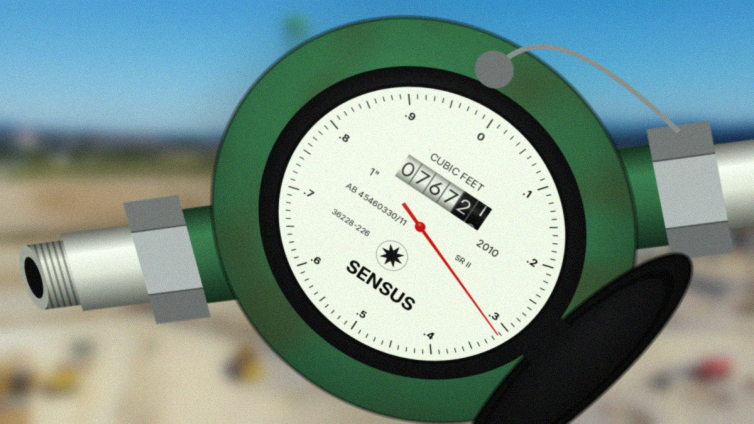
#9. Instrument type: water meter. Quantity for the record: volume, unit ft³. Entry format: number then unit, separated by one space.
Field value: 76721.31 ft³
